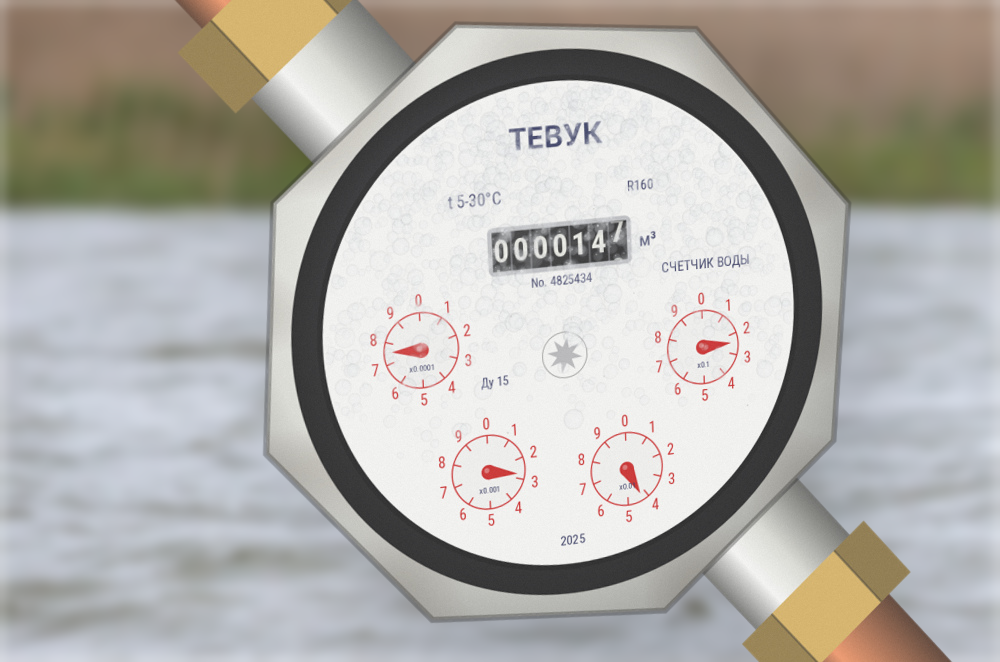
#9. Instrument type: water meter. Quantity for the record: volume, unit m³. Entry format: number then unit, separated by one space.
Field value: 147.2427 m³
